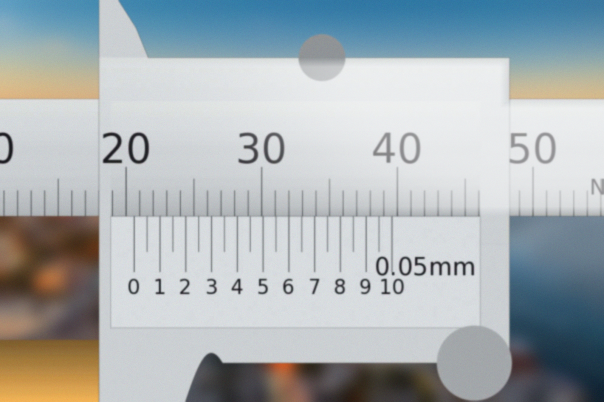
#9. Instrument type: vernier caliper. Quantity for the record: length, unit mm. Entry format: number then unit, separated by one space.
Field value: 20.6 mm
